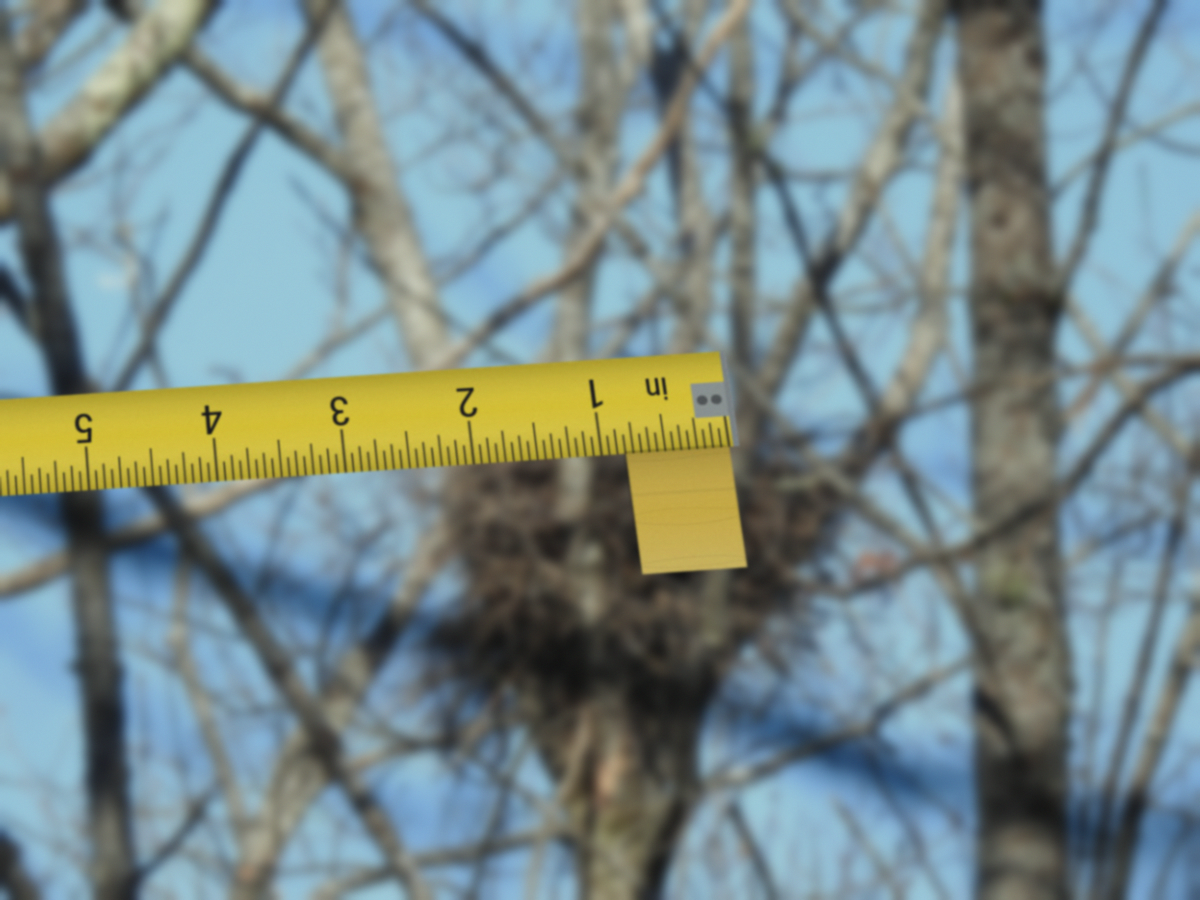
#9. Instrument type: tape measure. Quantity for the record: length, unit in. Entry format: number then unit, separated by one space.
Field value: 0.8125 in
